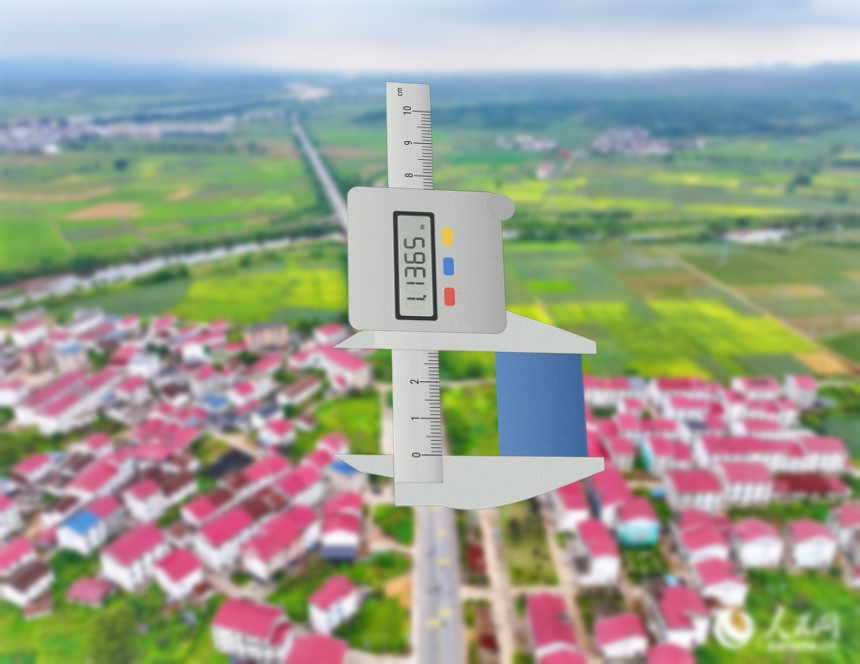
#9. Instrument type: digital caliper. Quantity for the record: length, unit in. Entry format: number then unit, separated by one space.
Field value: 1.1365 in
